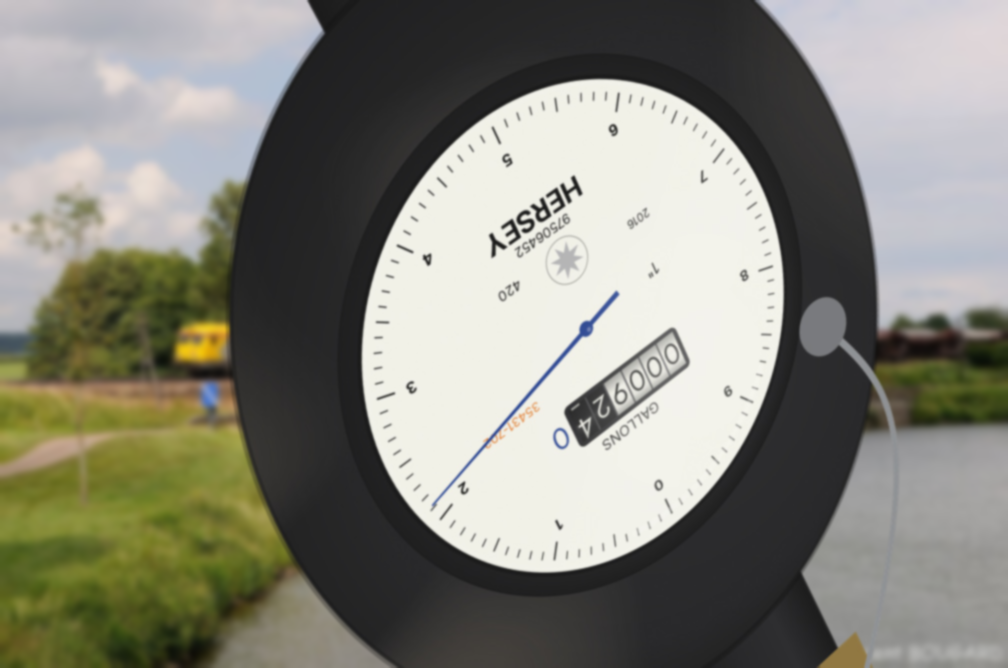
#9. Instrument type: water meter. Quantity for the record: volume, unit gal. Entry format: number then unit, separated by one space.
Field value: 9242.1 gal
